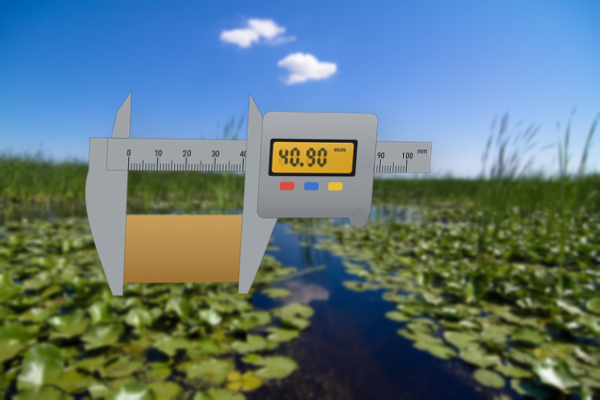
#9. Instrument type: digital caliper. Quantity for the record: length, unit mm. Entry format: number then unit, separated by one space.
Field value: 40.90 mm
